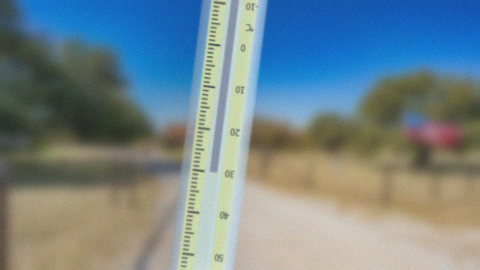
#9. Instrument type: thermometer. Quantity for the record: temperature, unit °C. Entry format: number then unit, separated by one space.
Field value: 30 °C
